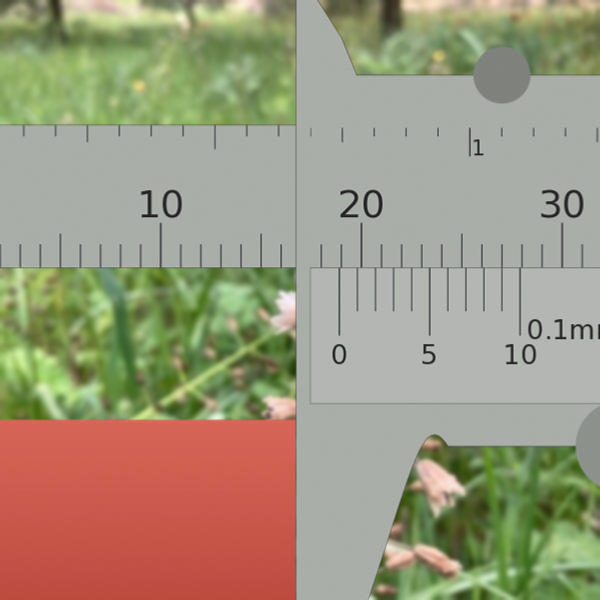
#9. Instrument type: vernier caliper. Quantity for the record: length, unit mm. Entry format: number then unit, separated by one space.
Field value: 18.9 mm
